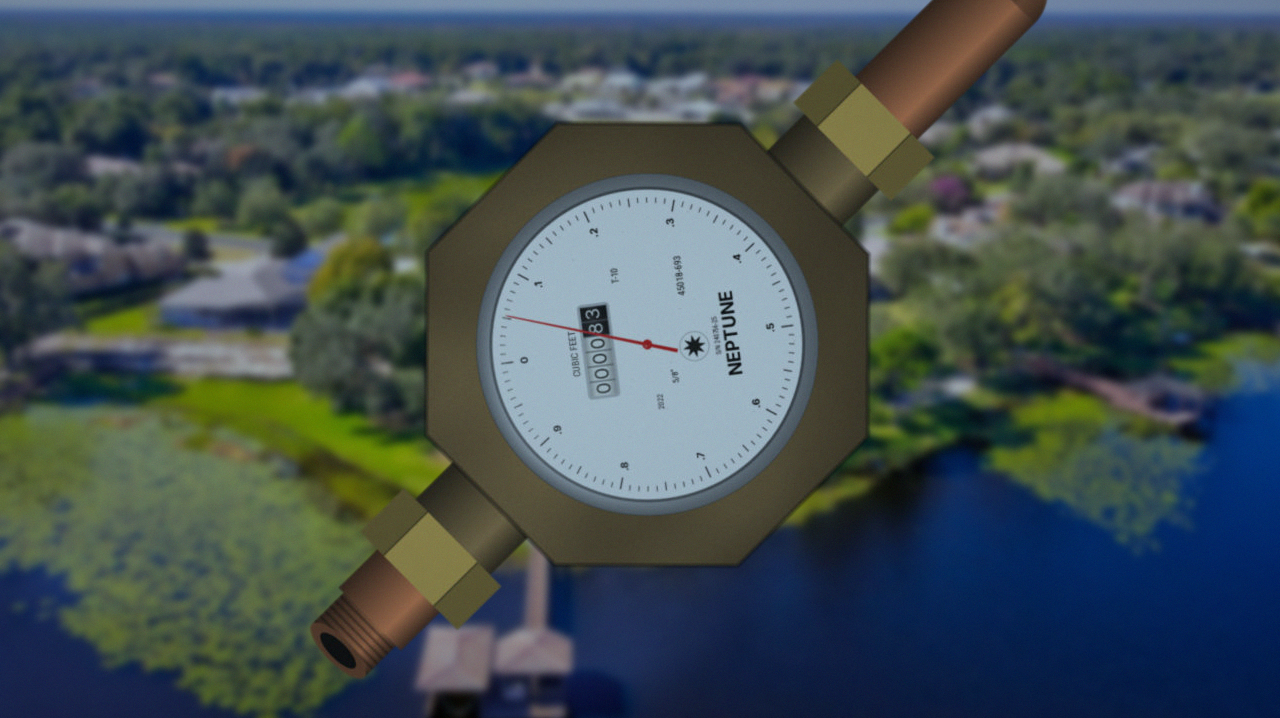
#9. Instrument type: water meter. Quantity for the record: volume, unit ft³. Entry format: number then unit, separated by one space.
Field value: 83.05 ft³
